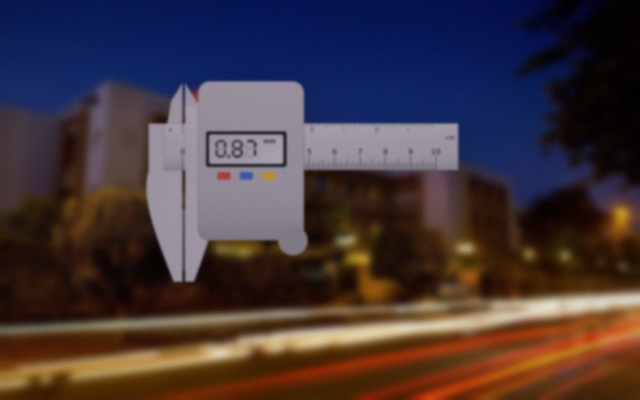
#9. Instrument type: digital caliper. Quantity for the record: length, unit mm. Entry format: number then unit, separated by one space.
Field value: 0.87 mm
